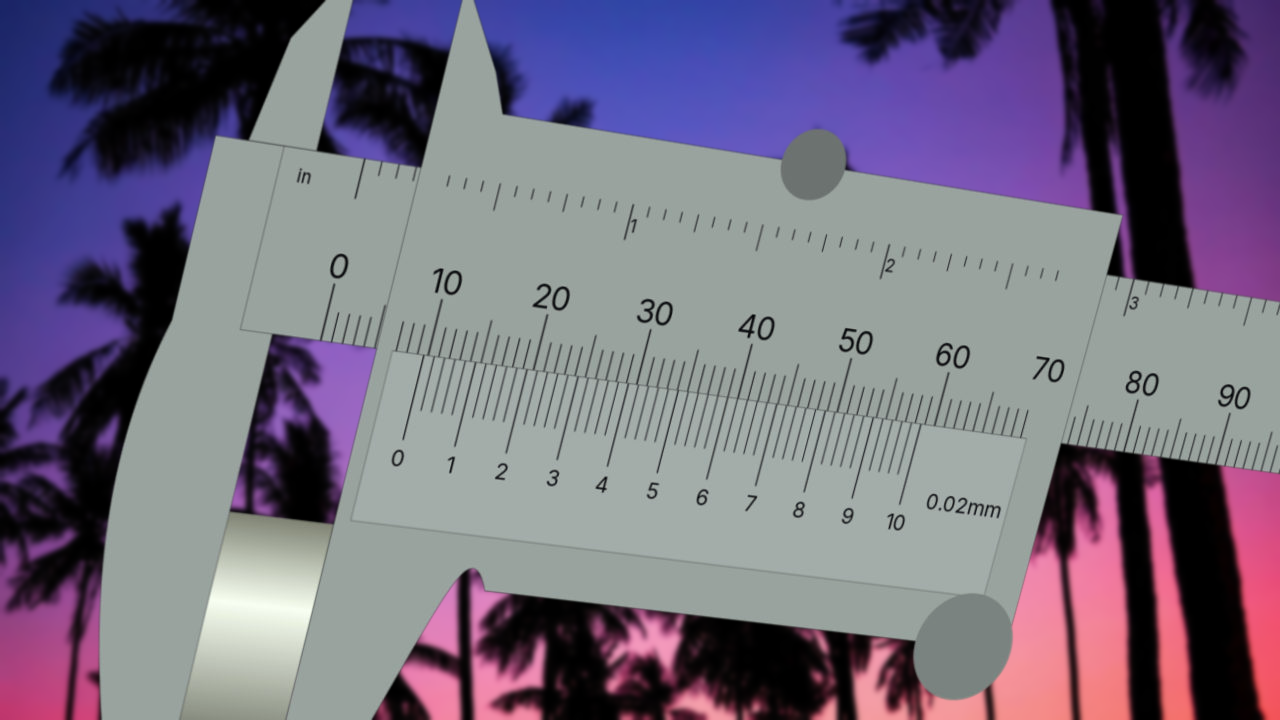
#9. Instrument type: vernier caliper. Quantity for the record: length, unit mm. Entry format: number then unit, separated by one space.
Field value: 9.6 mm
